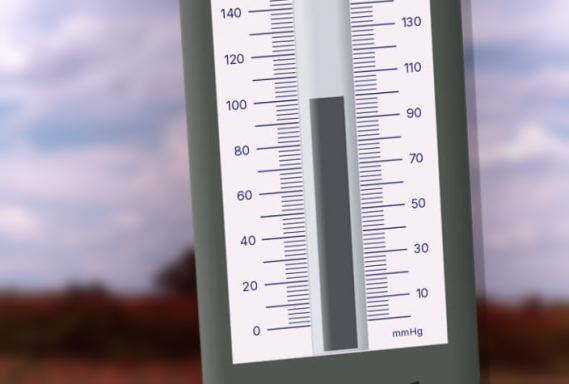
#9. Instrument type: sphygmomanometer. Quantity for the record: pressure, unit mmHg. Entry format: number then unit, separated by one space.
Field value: 100 mmHg
